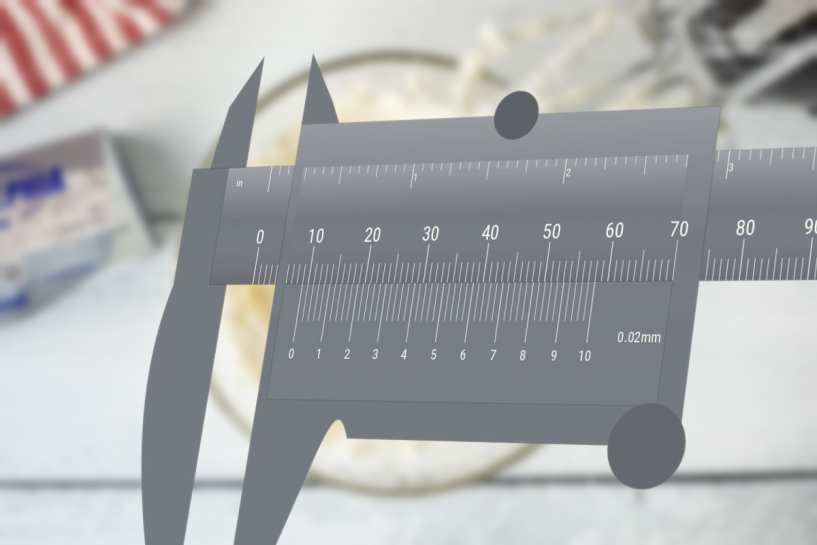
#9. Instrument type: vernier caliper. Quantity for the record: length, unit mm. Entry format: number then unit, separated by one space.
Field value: 9.0 mm
